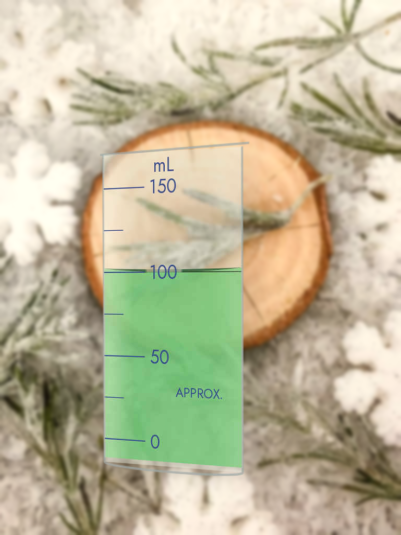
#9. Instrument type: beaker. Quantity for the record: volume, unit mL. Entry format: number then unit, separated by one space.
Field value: 100 mL
